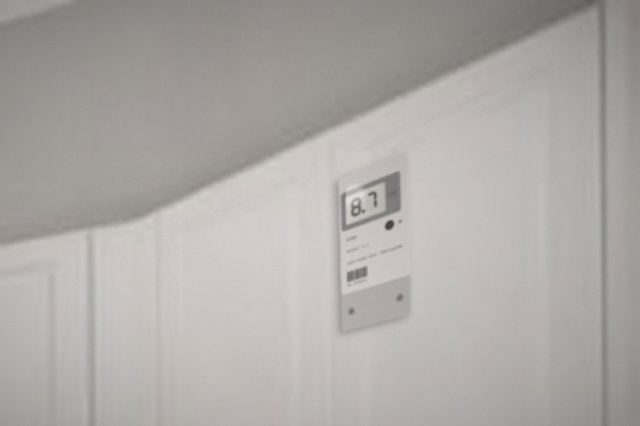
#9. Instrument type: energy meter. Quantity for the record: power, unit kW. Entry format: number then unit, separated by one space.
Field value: 8.7 kW
